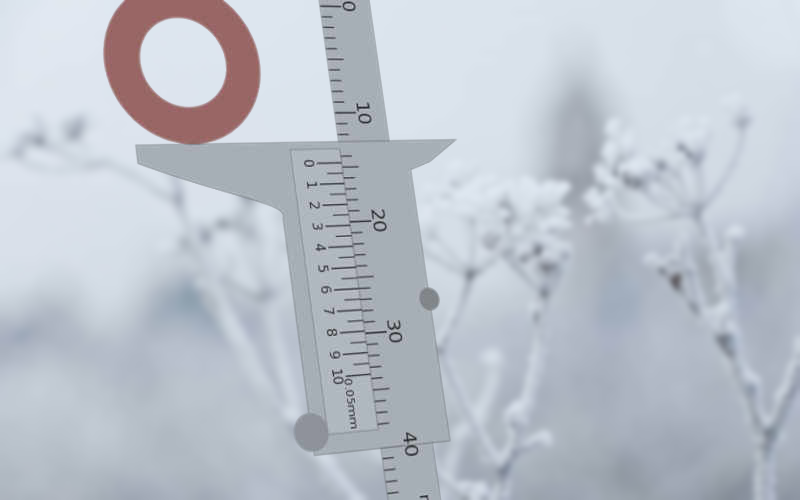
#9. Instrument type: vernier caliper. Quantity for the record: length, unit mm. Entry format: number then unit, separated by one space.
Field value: 14.6 mm
